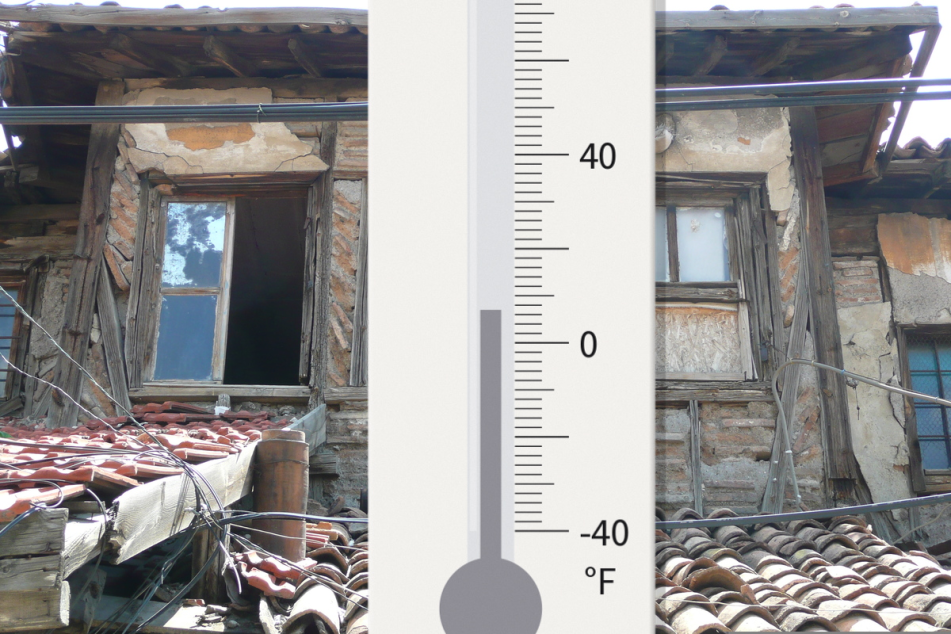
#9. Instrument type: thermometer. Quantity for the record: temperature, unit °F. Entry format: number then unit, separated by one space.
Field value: 7 °F
